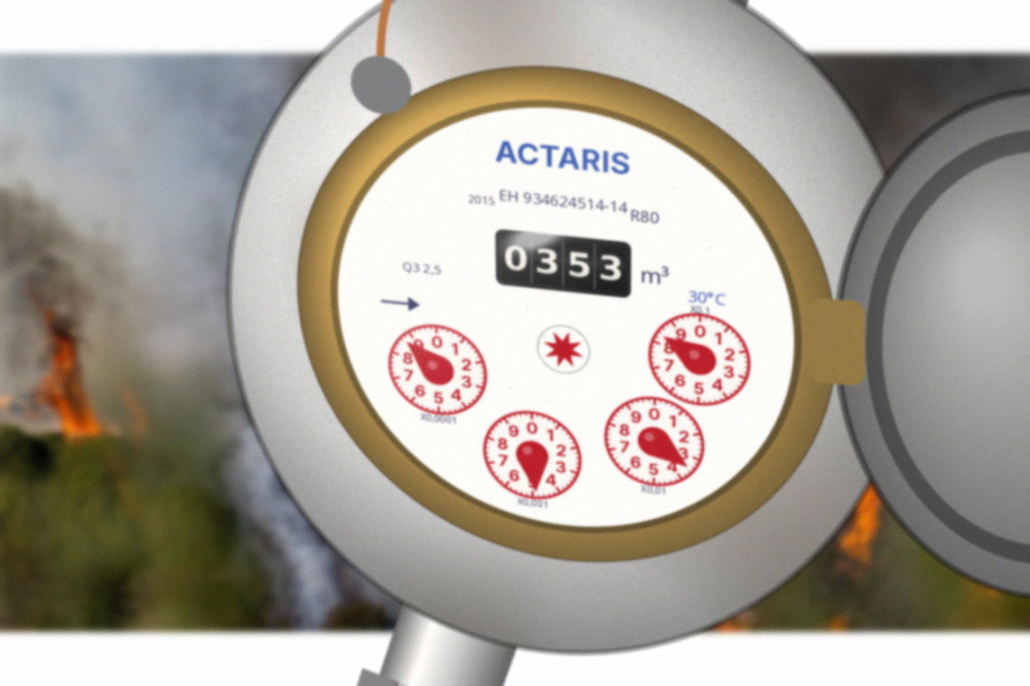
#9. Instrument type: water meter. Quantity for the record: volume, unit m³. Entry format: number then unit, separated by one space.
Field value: 353.8348 m³
